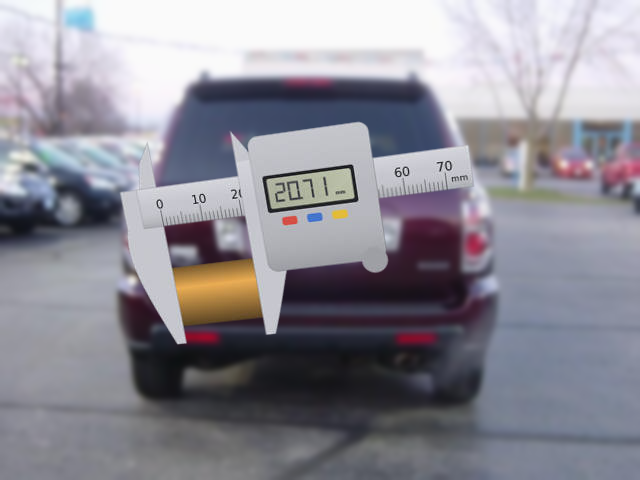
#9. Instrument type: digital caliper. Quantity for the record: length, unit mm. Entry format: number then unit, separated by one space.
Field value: 20.71 mm
